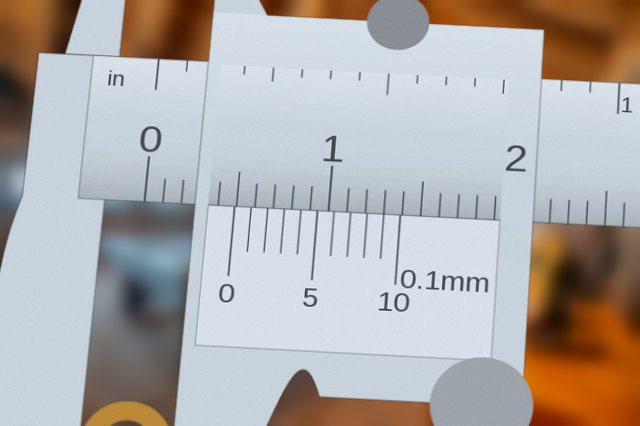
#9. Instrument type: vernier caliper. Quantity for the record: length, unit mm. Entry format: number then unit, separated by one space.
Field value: 4.9 mm
